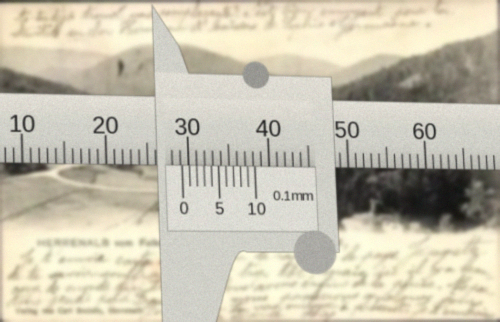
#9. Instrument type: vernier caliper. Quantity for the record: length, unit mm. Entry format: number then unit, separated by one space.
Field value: 29.2 mm
